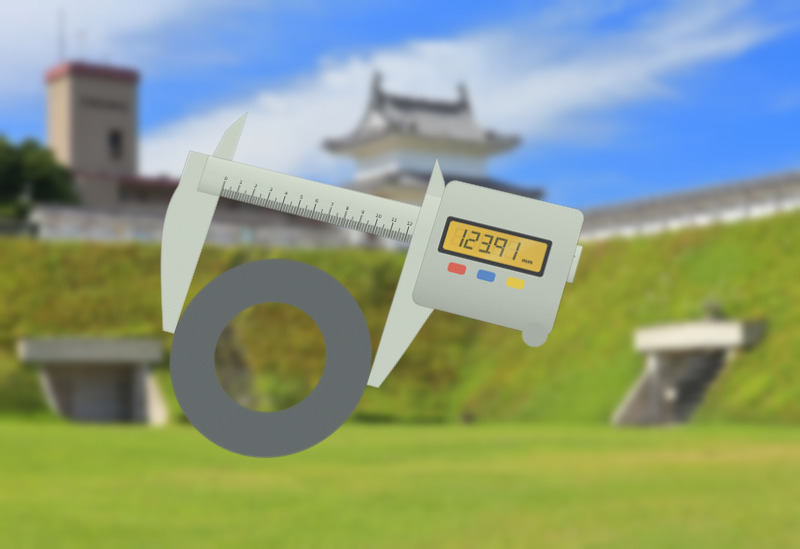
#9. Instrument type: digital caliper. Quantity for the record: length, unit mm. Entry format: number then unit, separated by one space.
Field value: 123.91 mm
